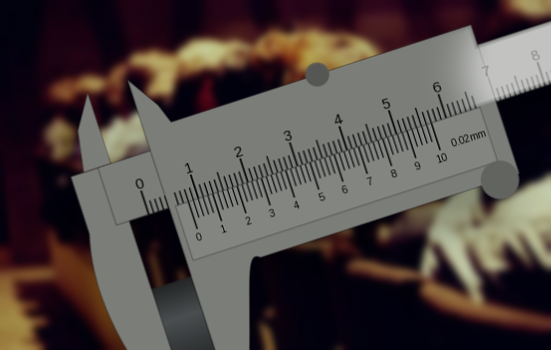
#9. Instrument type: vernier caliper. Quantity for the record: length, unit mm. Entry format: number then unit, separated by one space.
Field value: 8.0 mm
